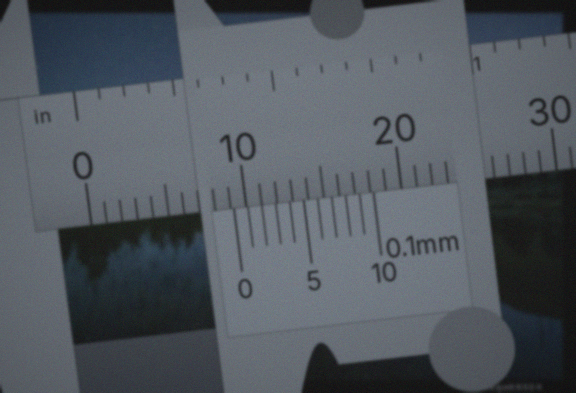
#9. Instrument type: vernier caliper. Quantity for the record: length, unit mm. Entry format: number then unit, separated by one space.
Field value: 9.2 mm
